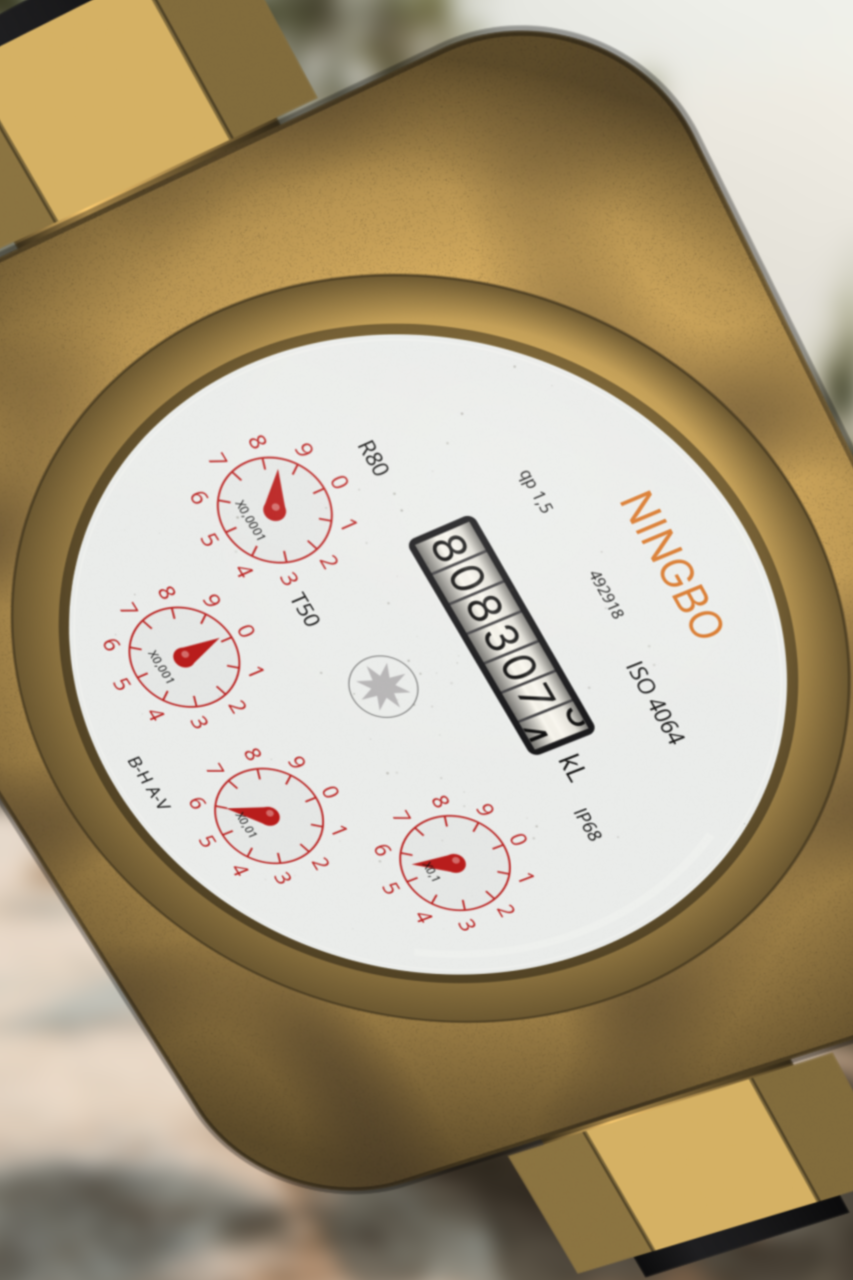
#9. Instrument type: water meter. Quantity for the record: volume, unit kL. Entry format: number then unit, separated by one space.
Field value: 8083073.5598 kL
